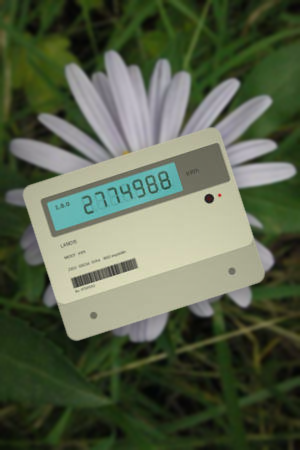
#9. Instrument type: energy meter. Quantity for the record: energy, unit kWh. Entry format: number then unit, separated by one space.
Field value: 2774988 kWh
